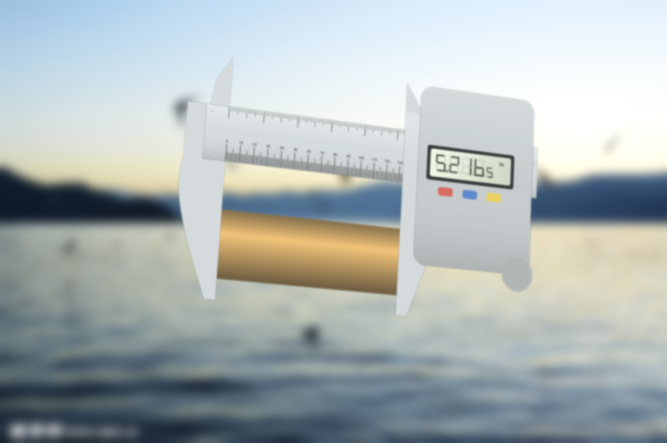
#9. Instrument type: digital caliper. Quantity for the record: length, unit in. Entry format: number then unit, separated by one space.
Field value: 5.2165 in
